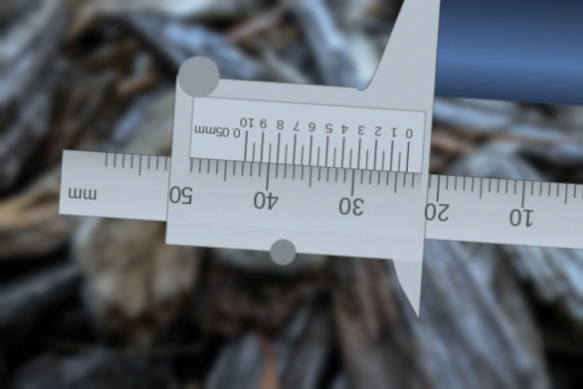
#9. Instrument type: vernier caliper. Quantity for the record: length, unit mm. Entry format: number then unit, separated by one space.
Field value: 23.8 mm
